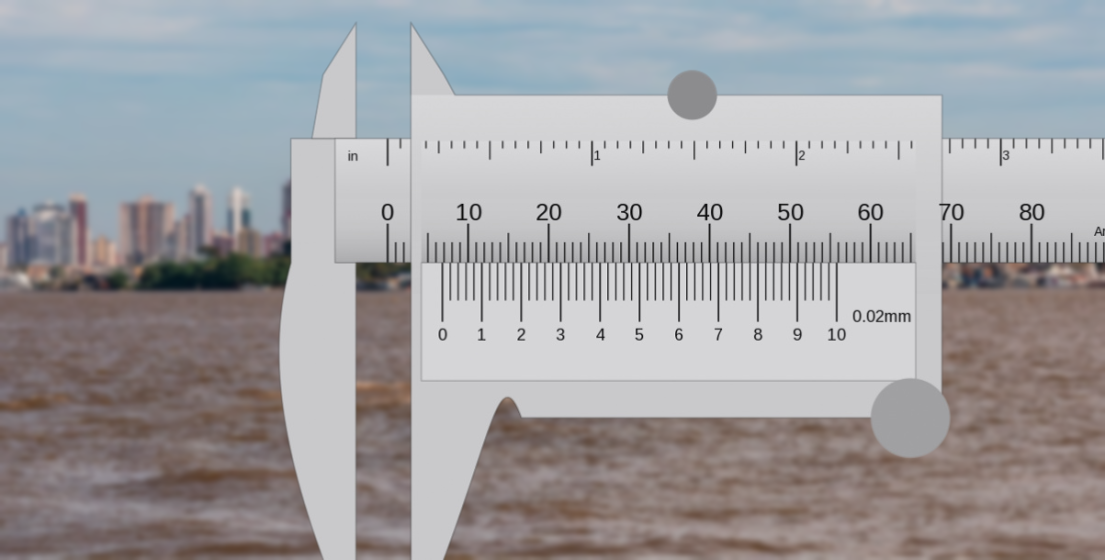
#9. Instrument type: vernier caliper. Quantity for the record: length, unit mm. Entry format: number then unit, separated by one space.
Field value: 6.8 mm
